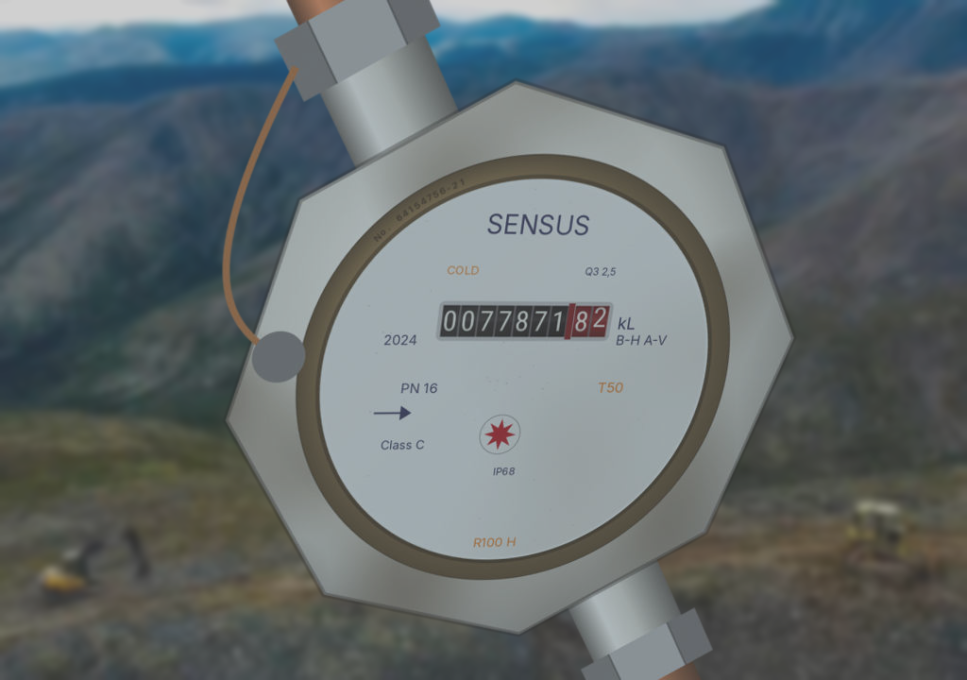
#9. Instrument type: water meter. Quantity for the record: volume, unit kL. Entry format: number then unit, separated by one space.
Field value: 77871.82 kL
